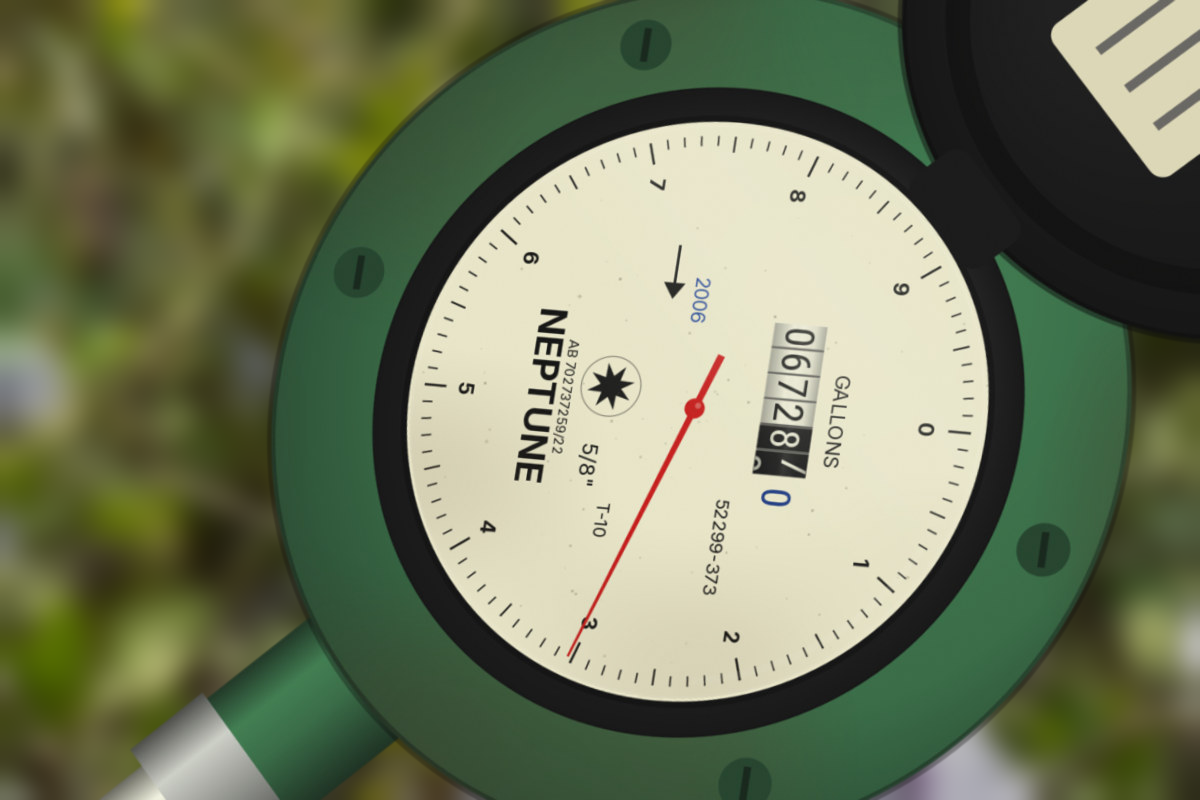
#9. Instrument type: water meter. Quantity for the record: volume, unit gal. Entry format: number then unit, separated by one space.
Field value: 672873.0 gal
